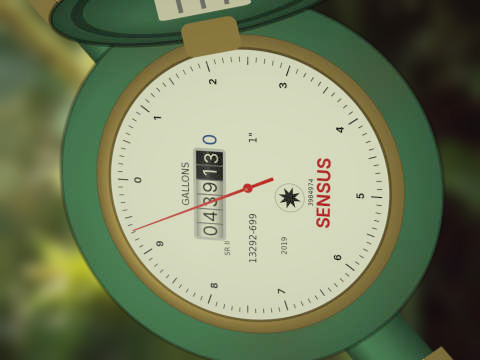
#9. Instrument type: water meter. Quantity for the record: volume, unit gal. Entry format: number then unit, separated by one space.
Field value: 439129.3 gal
